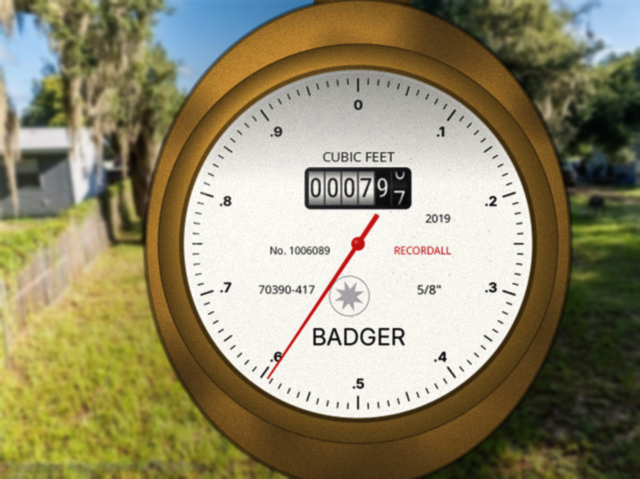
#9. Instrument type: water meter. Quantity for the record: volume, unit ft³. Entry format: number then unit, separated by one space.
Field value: 796.59 ft³
